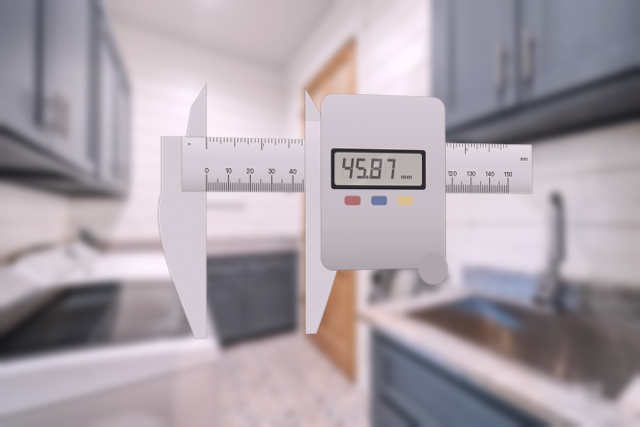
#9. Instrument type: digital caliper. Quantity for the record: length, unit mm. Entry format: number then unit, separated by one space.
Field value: 45.87 mm
